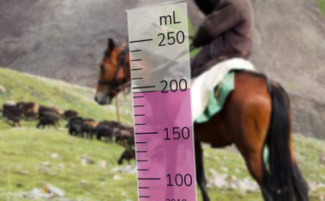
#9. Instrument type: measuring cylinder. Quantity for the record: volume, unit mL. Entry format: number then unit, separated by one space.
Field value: 195 mL
